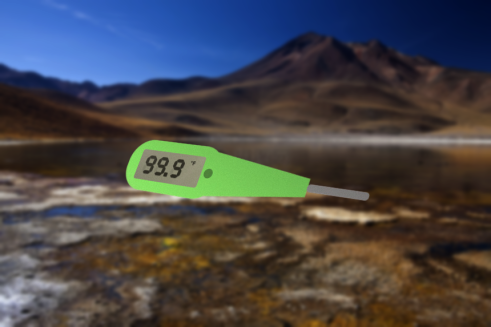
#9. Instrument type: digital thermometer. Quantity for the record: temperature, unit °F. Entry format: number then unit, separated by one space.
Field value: 99.9 °F
